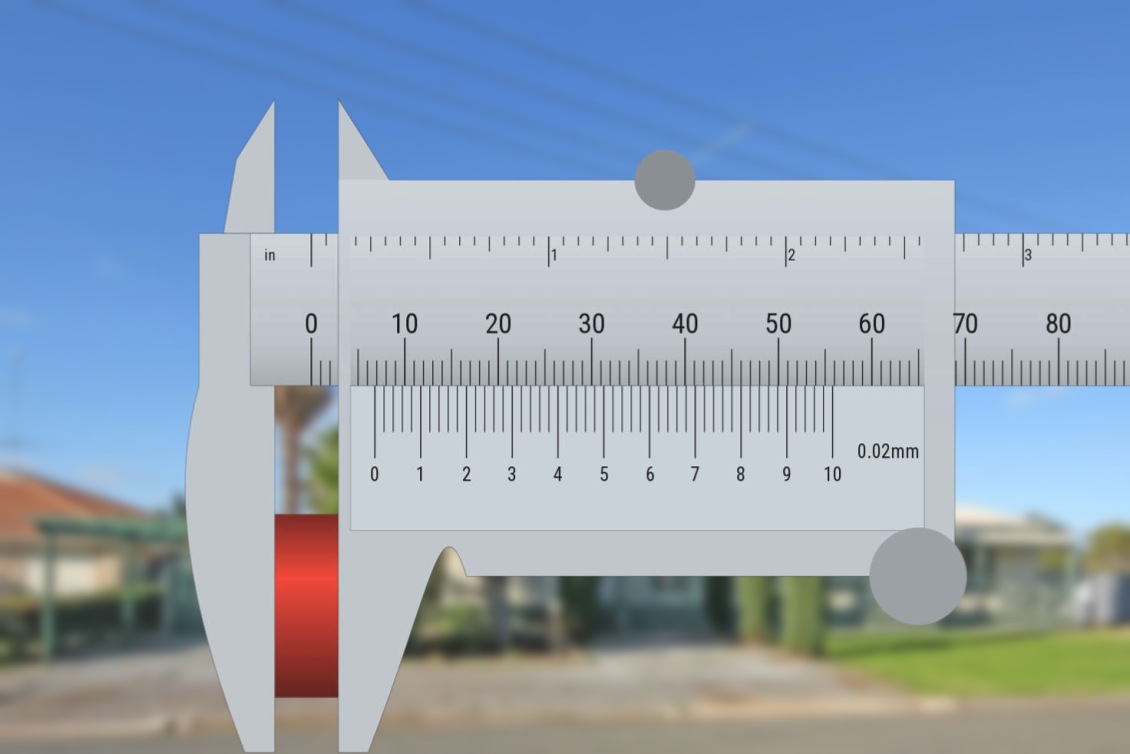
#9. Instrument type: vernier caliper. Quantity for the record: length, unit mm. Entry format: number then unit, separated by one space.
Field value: 6.8 mm
